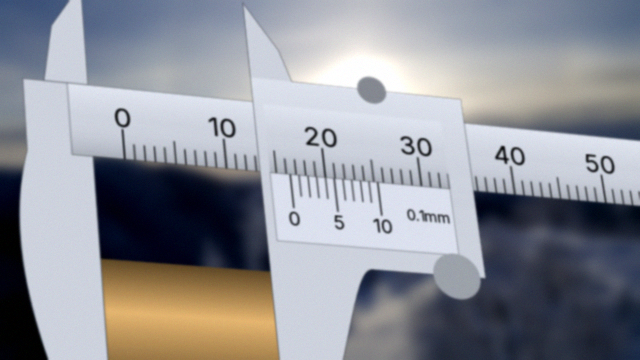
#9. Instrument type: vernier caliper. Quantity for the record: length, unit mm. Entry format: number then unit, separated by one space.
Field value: 16.4 mm
